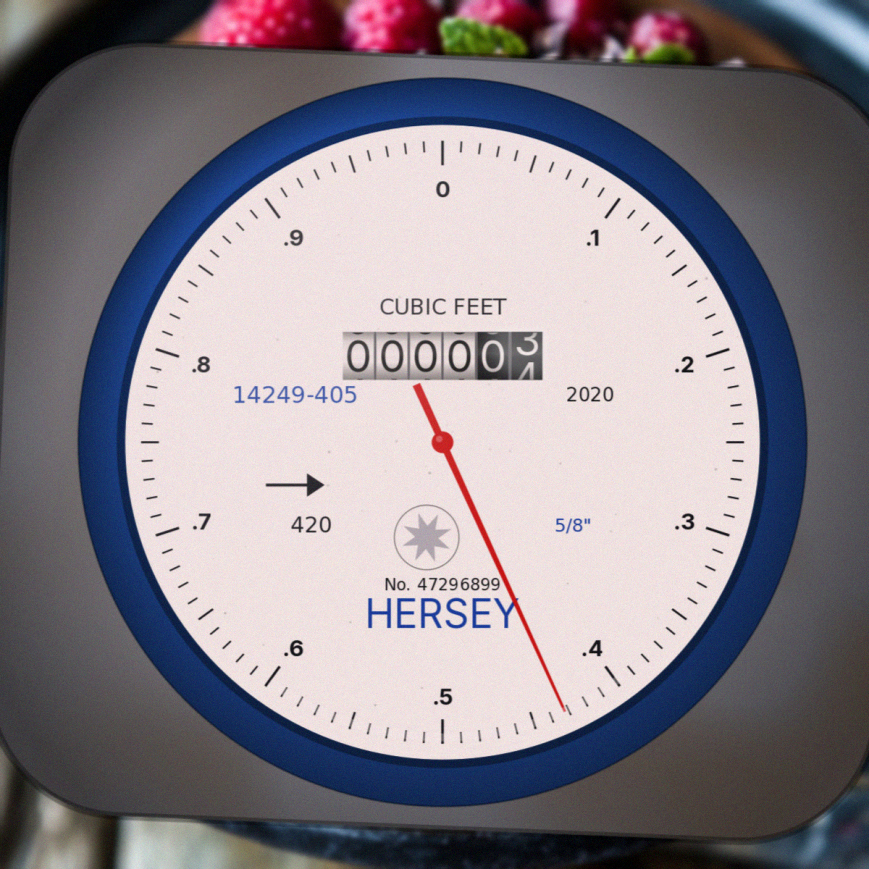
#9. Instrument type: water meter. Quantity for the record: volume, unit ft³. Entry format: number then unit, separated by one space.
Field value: 3.43 ft³
